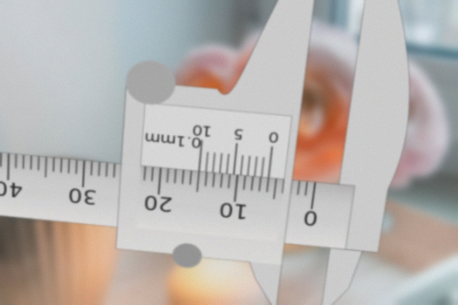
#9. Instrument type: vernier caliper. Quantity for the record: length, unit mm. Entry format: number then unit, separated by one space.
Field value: 6.0 mm
